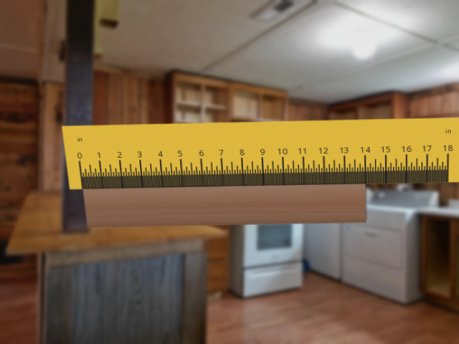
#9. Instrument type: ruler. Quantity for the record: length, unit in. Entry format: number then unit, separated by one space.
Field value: 14 in
